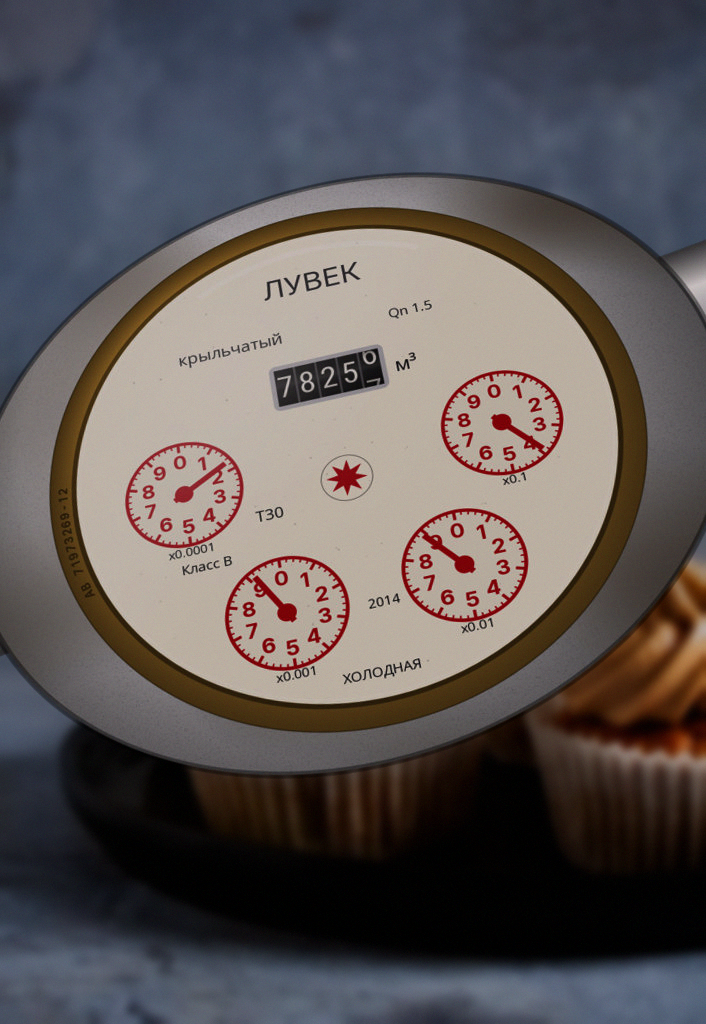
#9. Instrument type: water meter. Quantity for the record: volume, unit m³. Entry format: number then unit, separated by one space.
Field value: 78256.3891 m³
